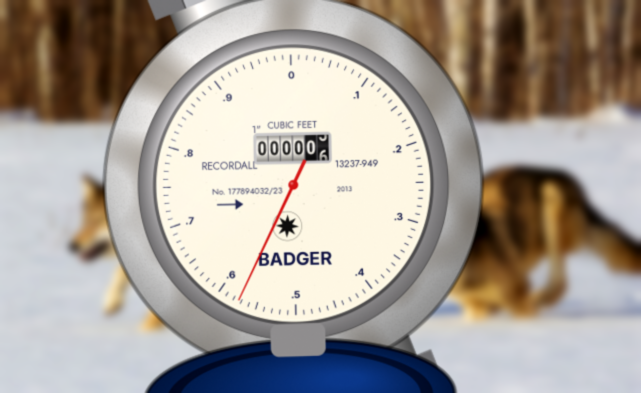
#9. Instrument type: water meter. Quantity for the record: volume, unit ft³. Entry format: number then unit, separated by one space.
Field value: 5.57 ft³
